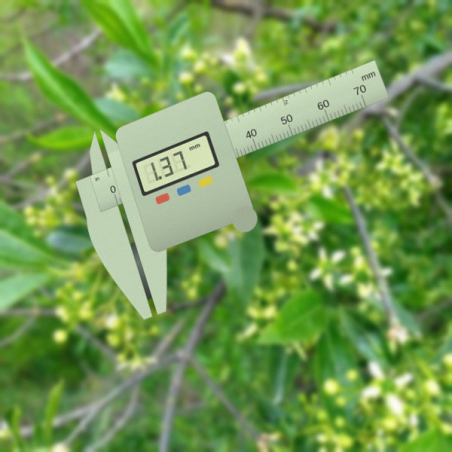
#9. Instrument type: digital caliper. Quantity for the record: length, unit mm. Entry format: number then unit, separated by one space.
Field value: 1.37 mm
